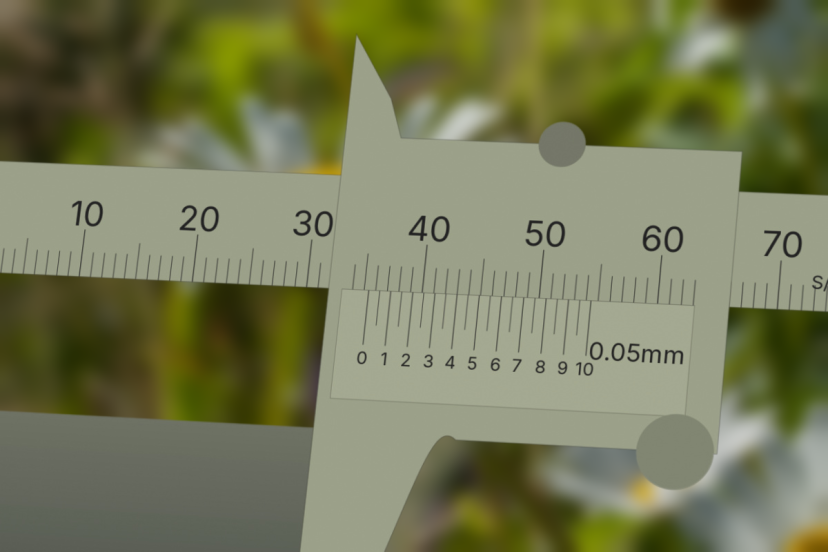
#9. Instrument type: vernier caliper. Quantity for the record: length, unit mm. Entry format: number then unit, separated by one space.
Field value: 35.4 mm
